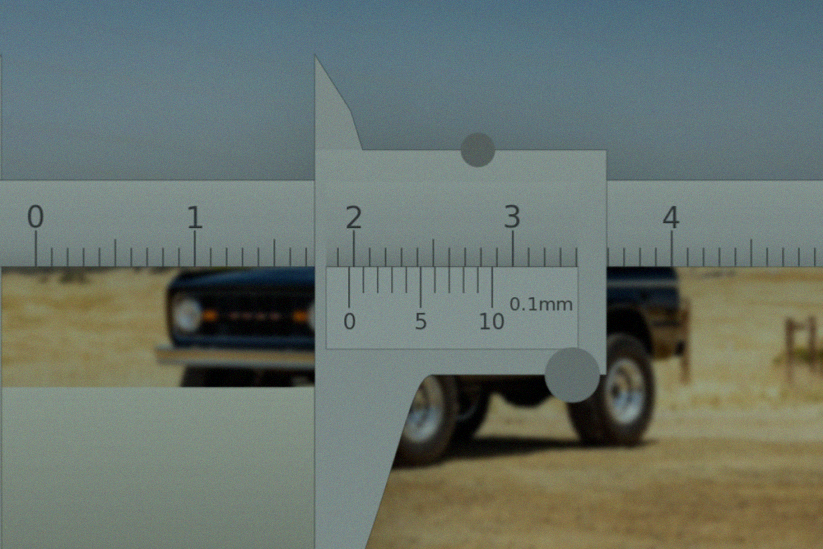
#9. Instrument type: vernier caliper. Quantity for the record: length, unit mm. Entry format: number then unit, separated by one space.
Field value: 19.7 mm
